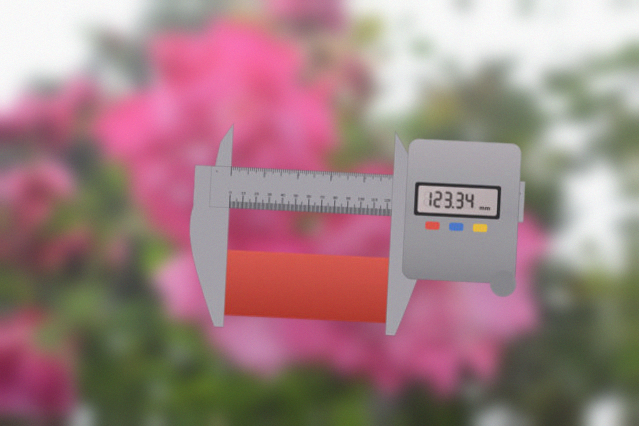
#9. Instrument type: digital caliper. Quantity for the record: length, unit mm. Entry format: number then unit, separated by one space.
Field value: 123.34 mm
